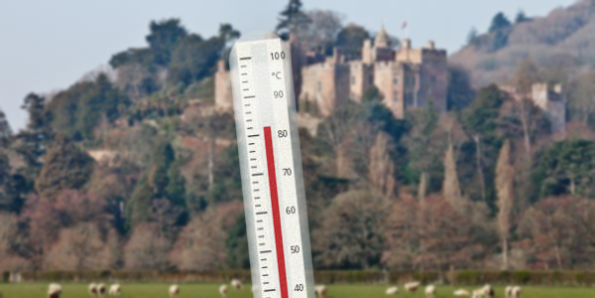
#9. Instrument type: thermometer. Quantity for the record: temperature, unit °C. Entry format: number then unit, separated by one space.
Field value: 82 °C
